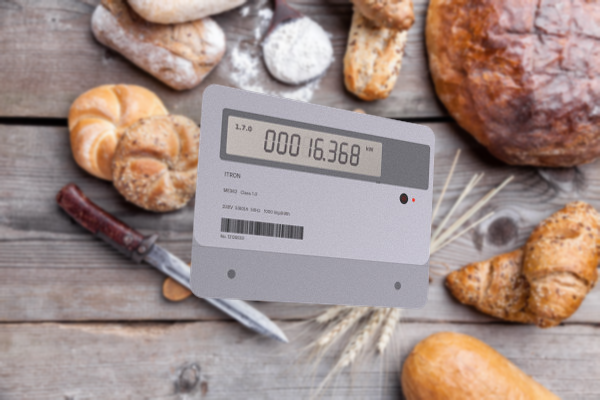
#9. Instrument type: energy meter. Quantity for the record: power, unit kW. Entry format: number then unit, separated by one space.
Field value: 16.368 kW
